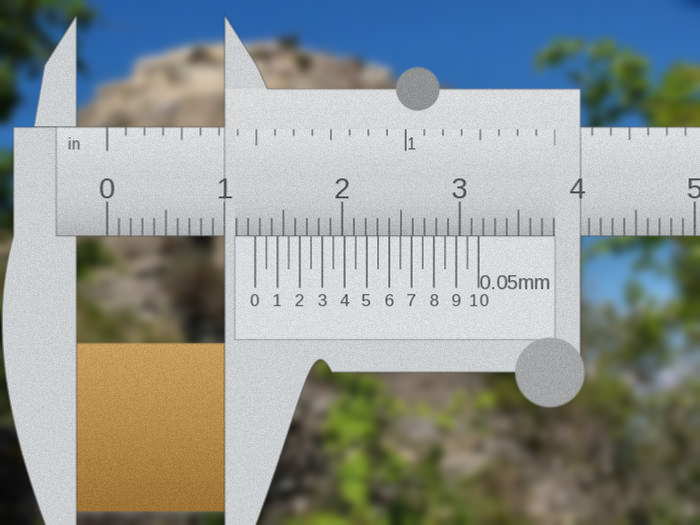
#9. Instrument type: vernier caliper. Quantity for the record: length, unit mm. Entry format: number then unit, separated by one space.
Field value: 12.6 mm
